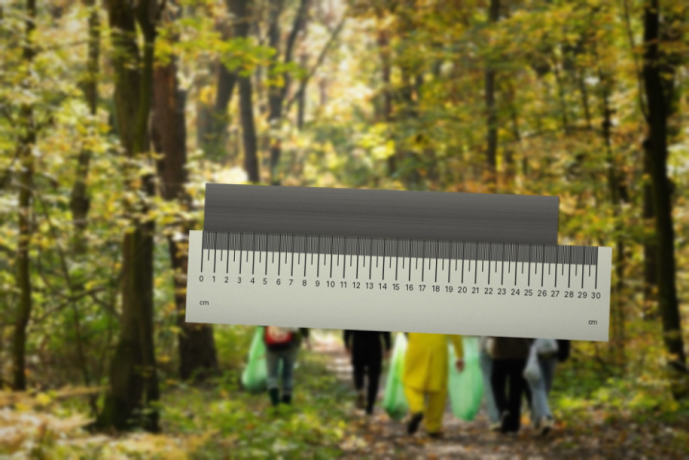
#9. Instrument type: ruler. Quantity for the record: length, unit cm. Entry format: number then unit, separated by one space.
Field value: 27 cm
